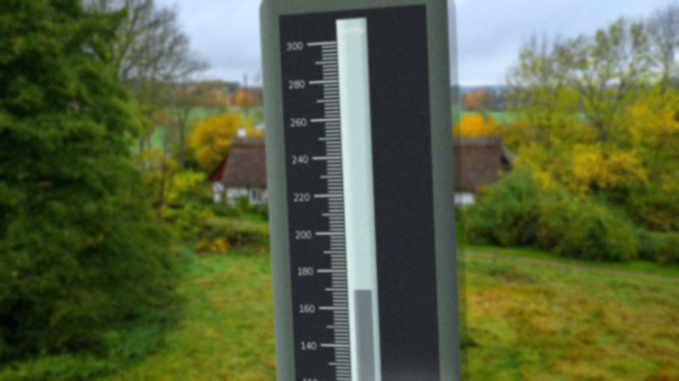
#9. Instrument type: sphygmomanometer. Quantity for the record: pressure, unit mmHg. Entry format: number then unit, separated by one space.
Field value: 170 mmHg
